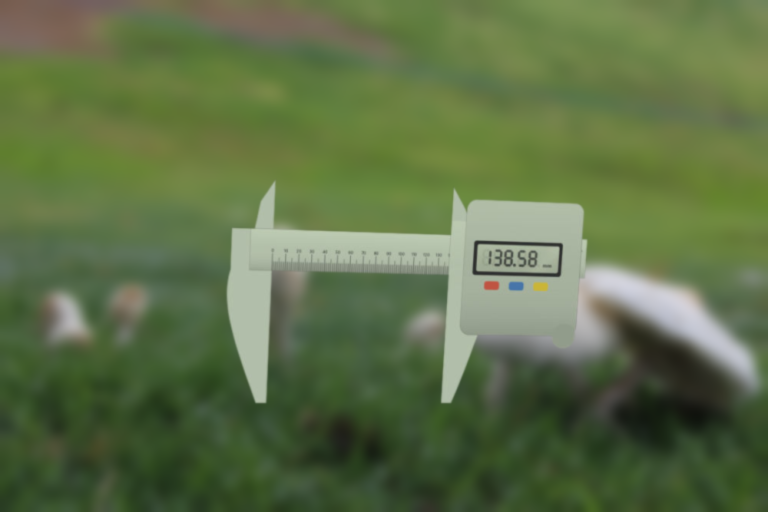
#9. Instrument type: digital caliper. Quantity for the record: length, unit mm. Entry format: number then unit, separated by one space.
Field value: 138.58 mm
